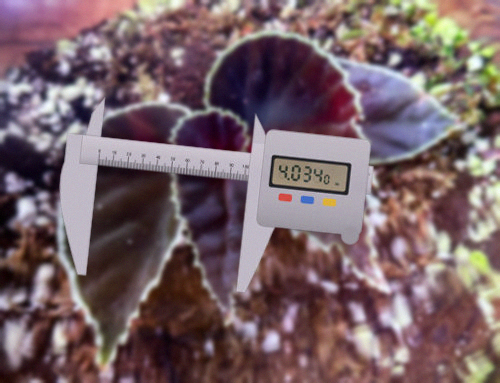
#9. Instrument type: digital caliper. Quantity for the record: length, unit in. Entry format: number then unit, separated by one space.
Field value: 4.0340 in
